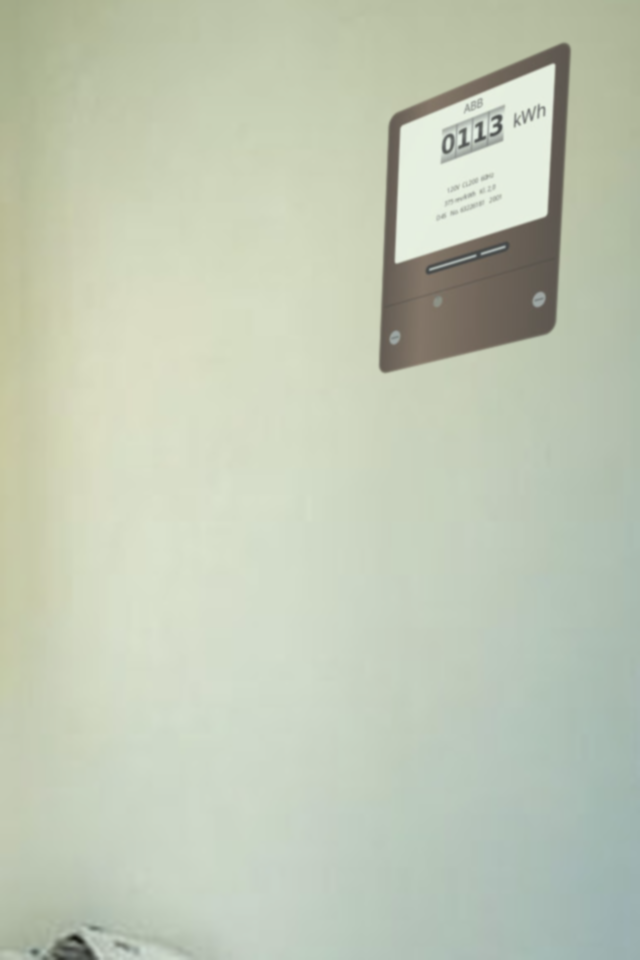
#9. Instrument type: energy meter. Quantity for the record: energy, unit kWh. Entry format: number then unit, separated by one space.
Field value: 113 kWh
